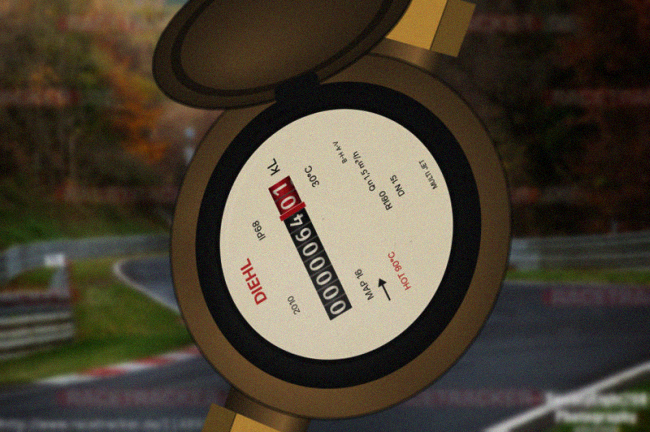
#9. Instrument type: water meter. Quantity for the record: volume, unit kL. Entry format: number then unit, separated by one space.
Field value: 64.01 kL
